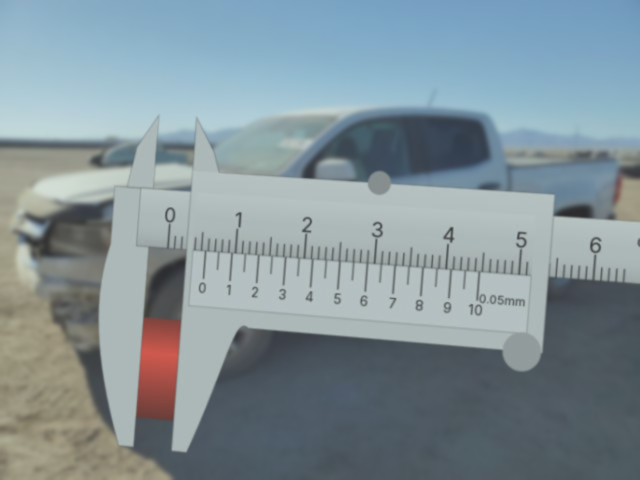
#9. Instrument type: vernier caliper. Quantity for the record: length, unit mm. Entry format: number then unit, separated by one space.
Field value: 5.6 mm
